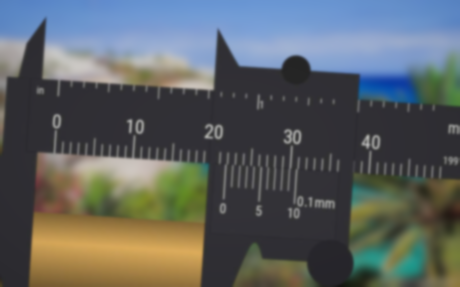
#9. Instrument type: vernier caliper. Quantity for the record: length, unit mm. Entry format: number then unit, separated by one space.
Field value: 21.8 mm
